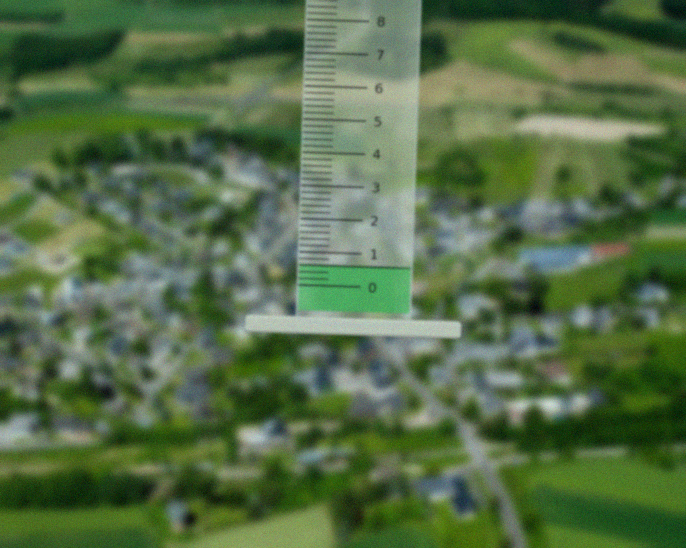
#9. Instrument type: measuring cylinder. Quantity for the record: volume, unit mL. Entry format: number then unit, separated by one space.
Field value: 0.6 mL
